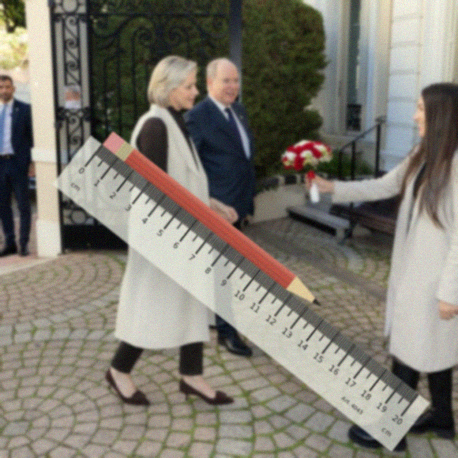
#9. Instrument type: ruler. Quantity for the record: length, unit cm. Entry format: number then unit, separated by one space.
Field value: 13.5 cm
